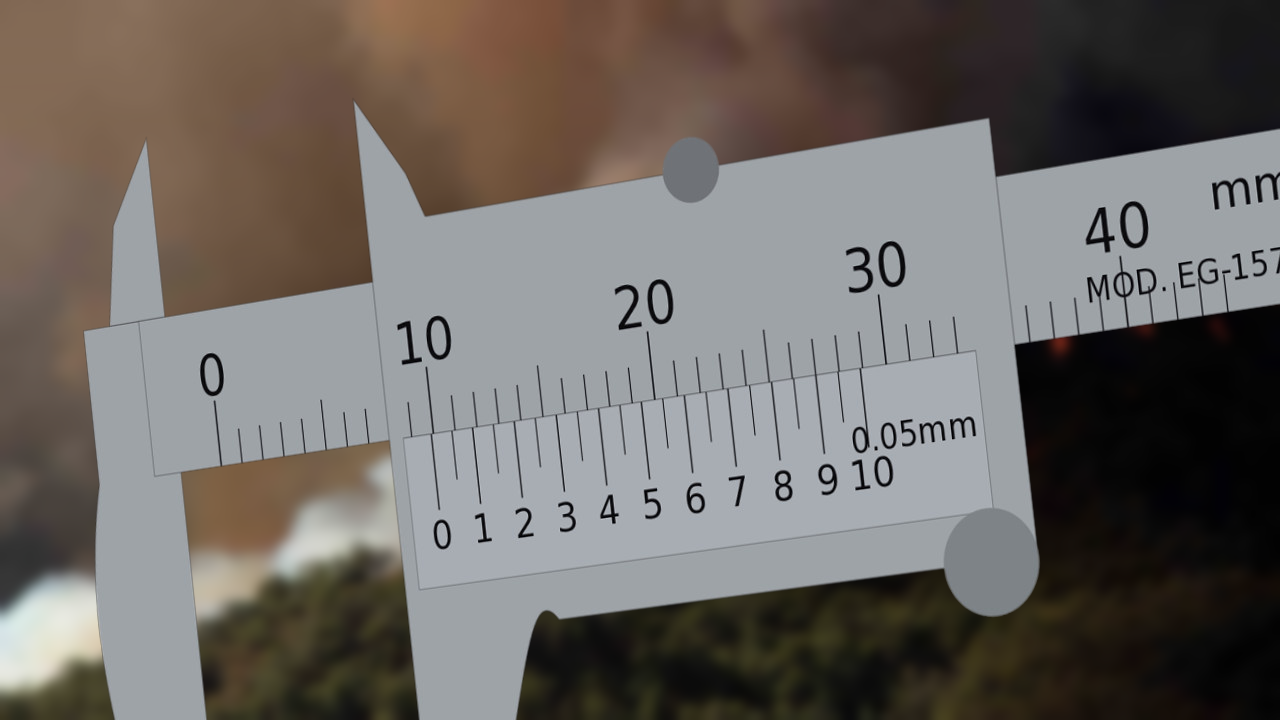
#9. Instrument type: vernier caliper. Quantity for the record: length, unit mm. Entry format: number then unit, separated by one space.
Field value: 9.9 mm
